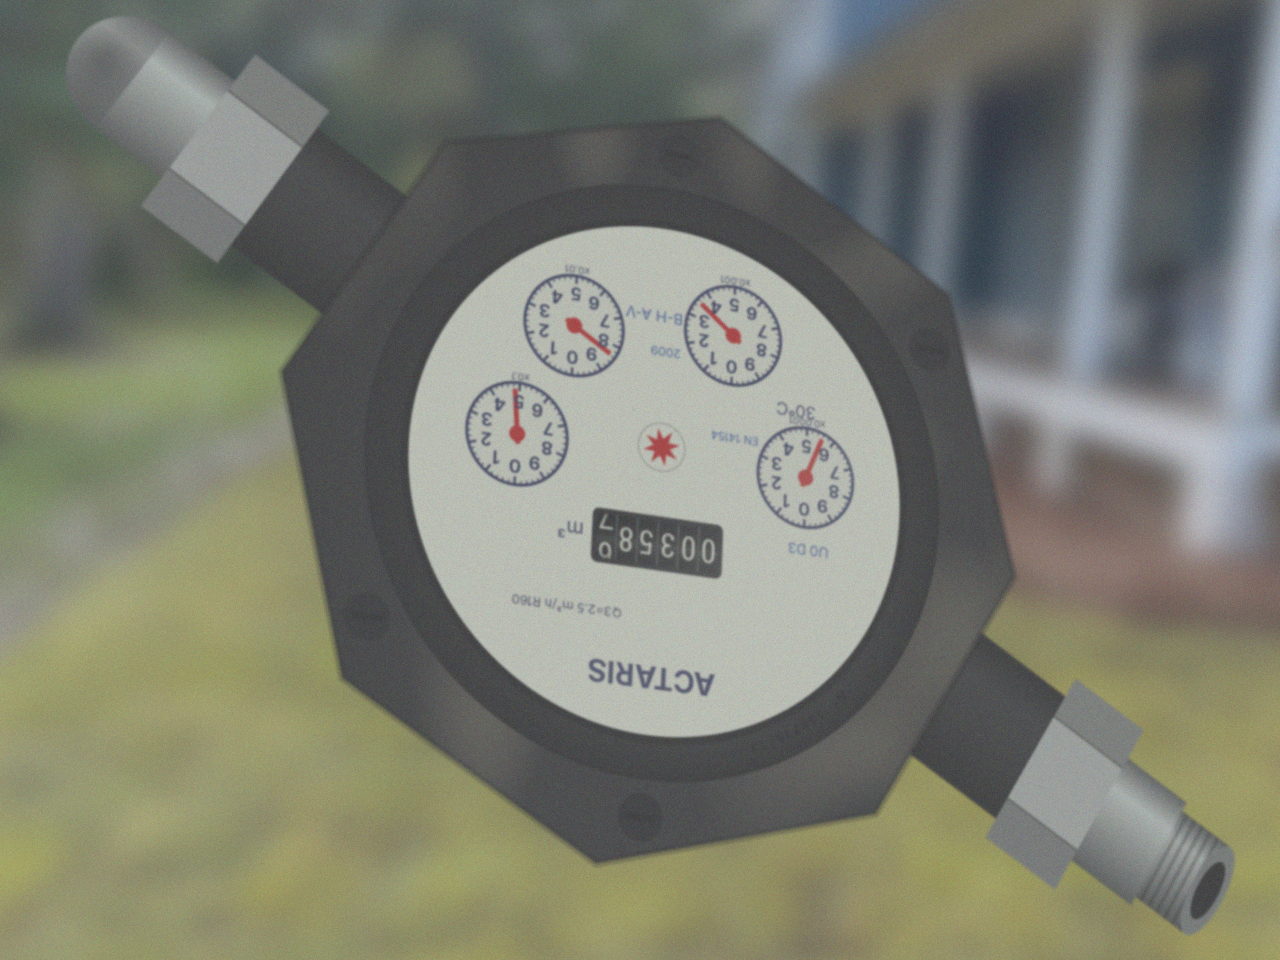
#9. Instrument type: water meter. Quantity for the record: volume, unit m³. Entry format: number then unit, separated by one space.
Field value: 3586.4835 m³
